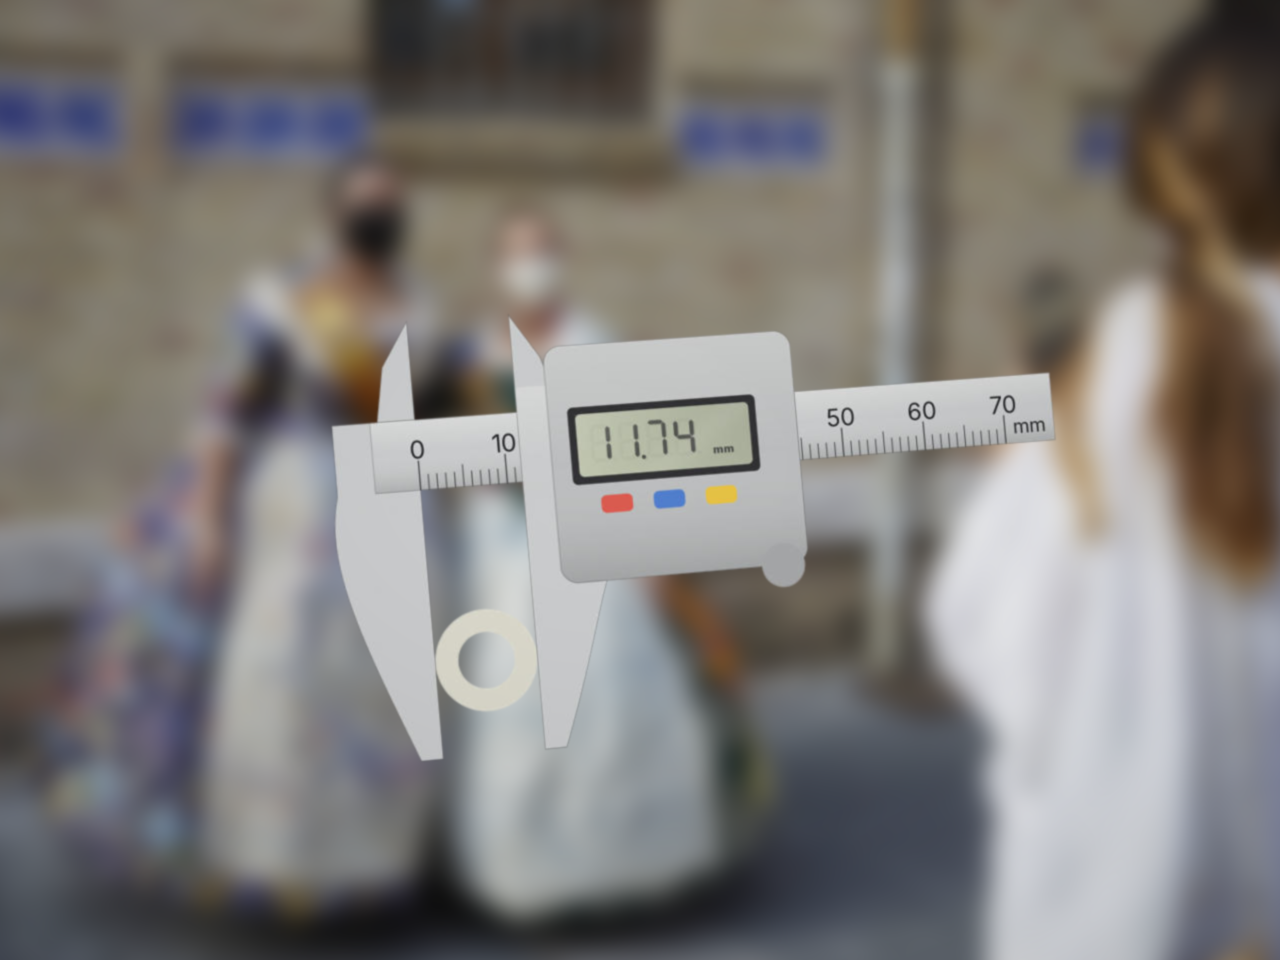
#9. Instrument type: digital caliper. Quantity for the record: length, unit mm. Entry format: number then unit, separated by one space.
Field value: 11.74 mm
